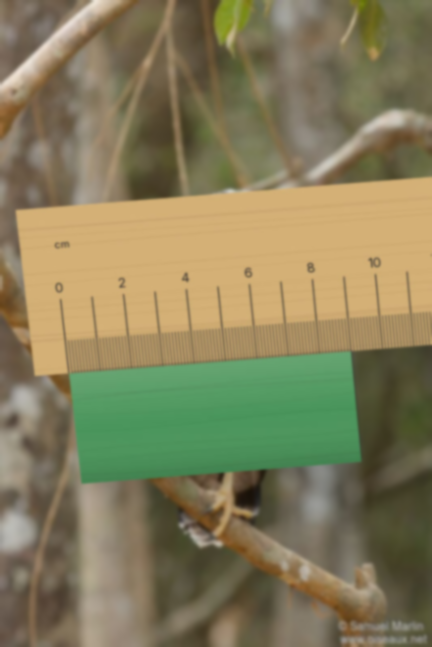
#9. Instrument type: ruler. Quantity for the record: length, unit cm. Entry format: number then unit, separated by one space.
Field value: 9 cm
